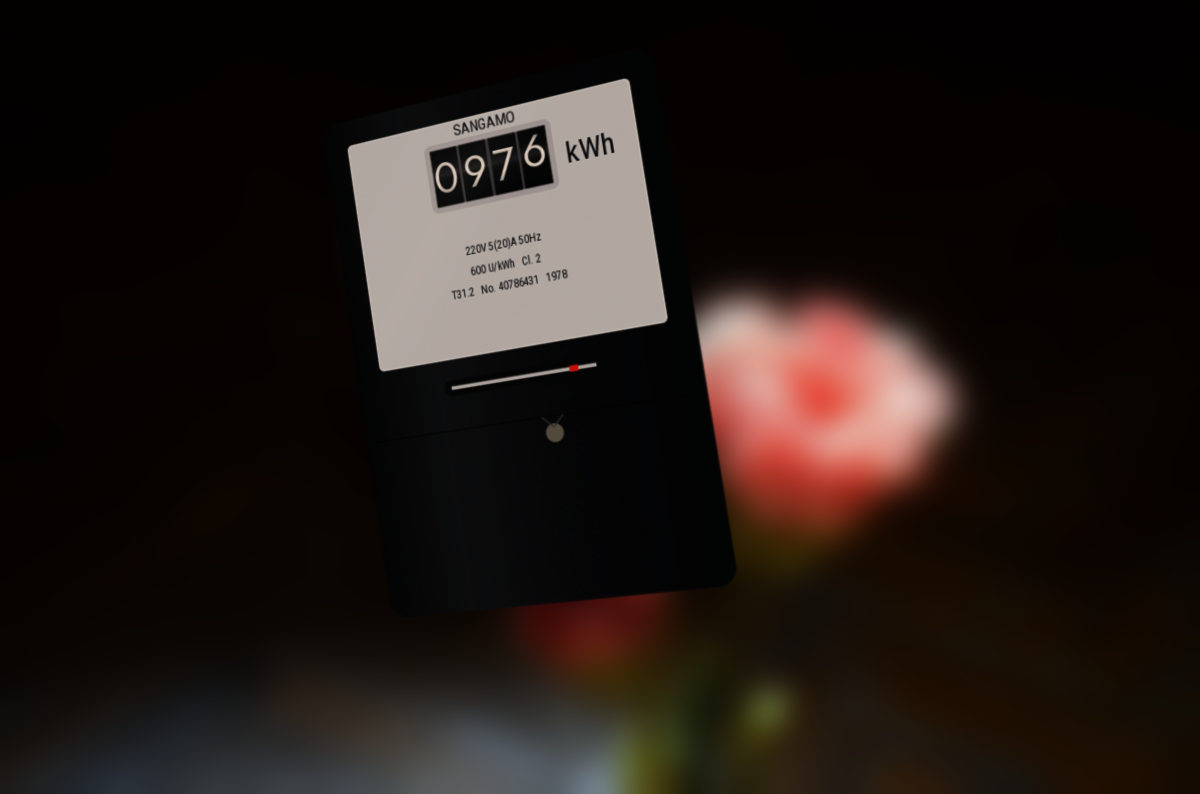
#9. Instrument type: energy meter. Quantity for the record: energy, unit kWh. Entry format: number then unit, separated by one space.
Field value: 976 kWh
